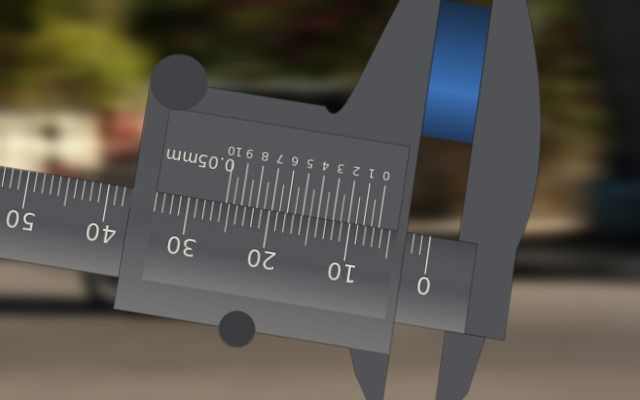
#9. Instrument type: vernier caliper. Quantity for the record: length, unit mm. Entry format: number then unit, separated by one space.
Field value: 6.4 mm
